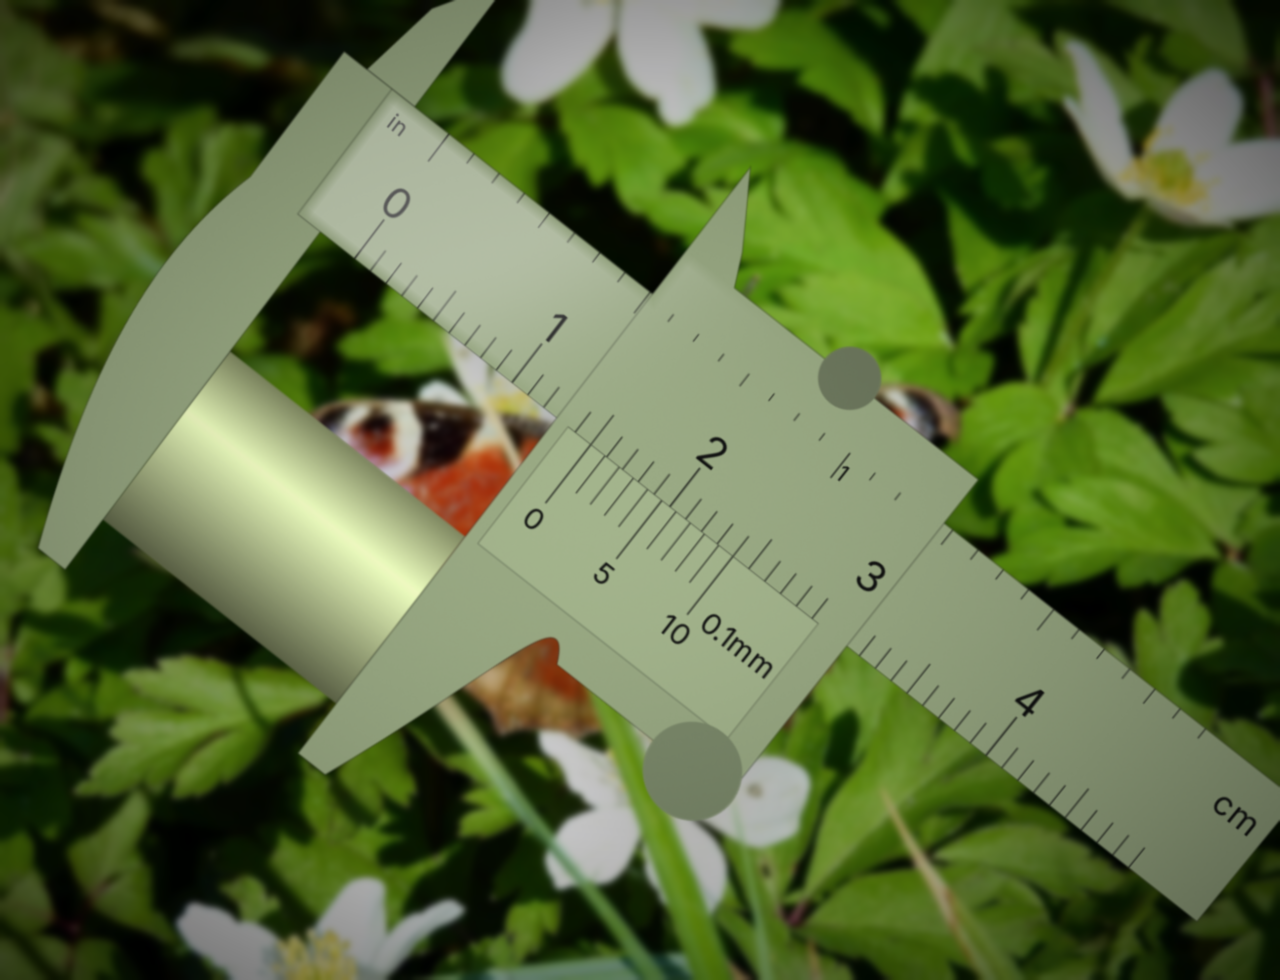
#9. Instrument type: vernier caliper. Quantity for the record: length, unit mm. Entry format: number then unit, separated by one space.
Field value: 15.0 mm
